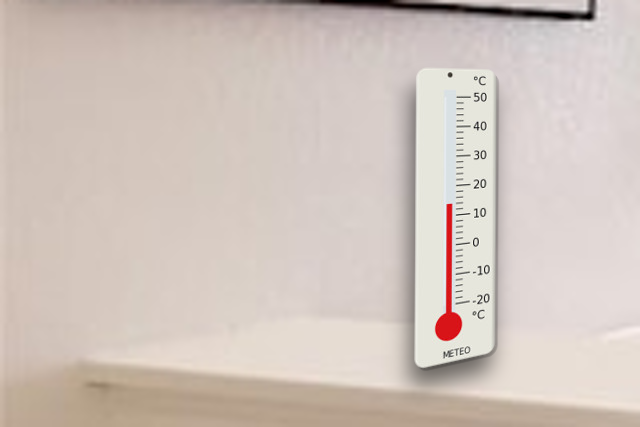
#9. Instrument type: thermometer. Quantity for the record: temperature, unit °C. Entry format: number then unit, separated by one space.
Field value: 14 °C
